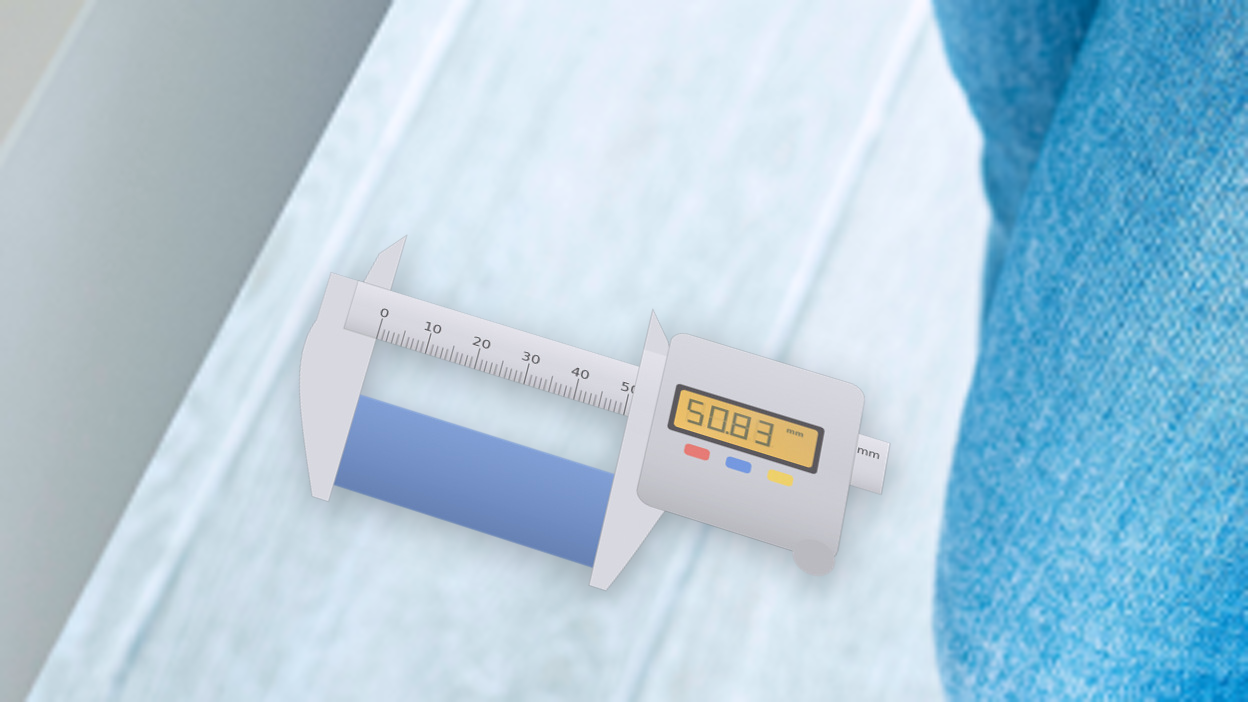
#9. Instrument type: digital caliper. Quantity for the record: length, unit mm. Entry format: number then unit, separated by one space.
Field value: 50.83 mm
